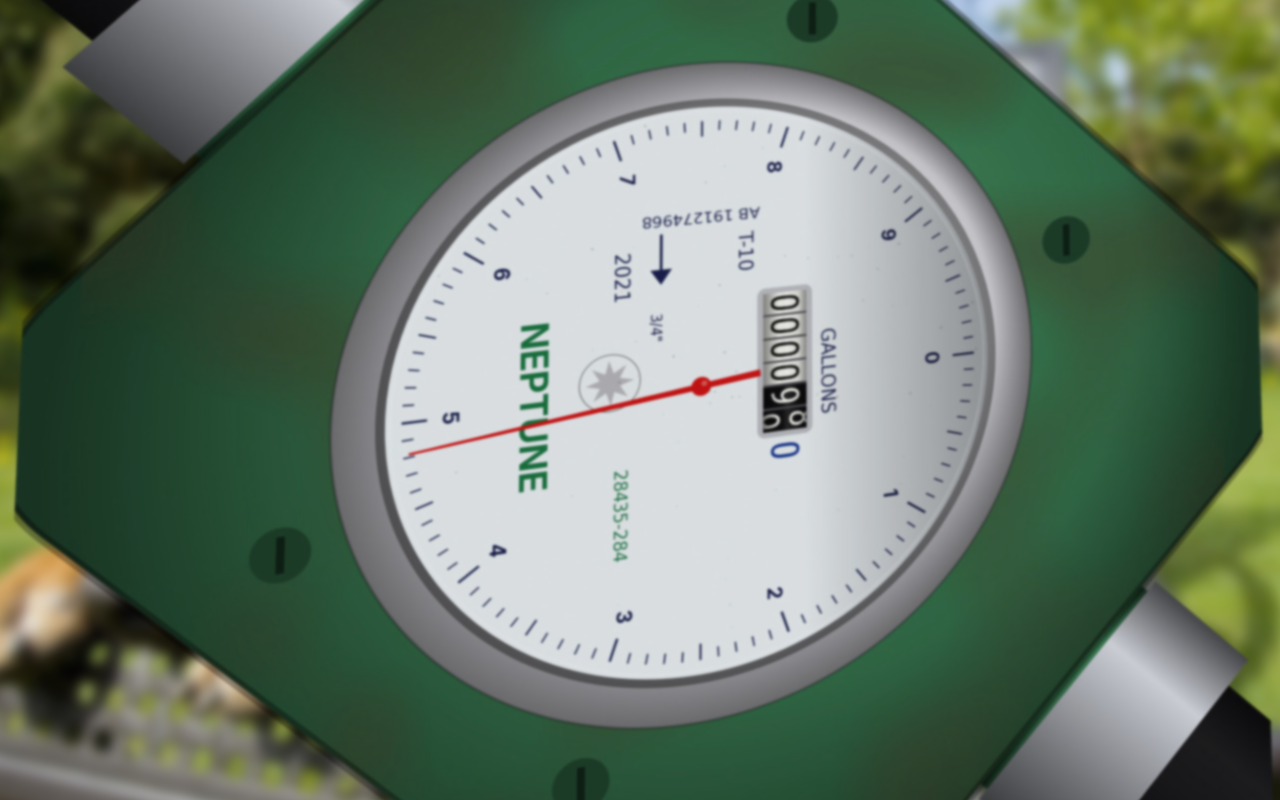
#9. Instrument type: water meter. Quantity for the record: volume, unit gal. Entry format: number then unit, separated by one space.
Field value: 984.8 gal
